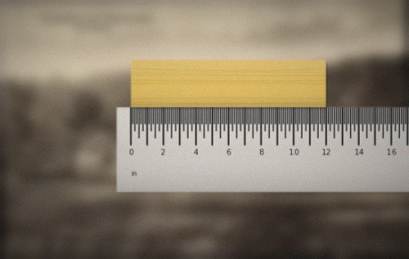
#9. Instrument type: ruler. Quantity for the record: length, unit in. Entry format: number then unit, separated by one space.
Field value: 12 in
